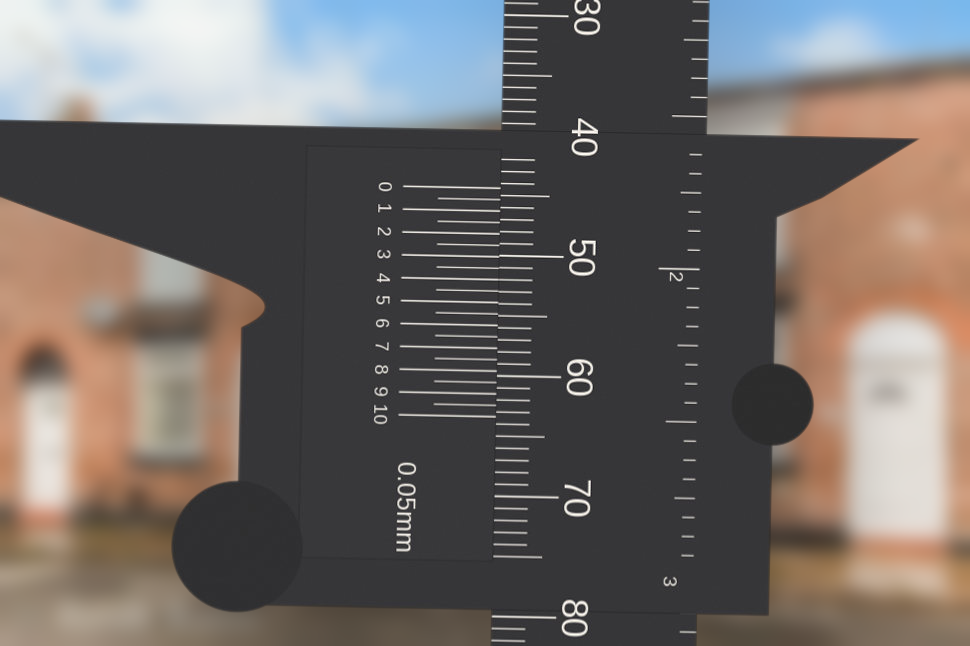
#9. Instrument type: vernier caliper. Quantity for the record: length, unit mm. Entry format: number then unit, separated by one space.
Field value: 44.4 mm
